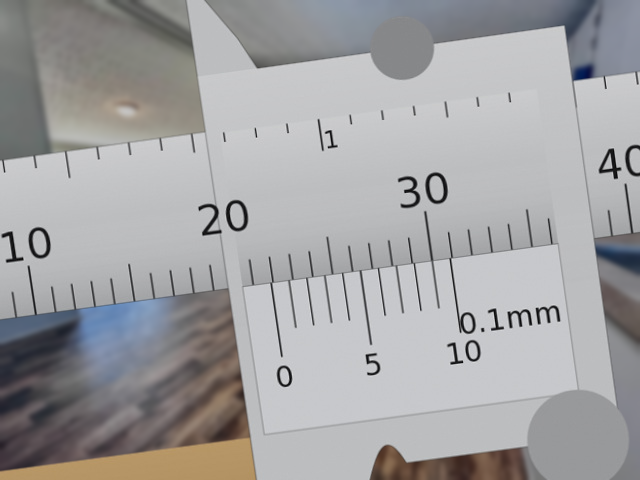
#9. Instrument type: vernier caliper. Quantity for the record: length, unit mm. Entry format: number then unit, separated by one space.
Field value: 21.9 mm
